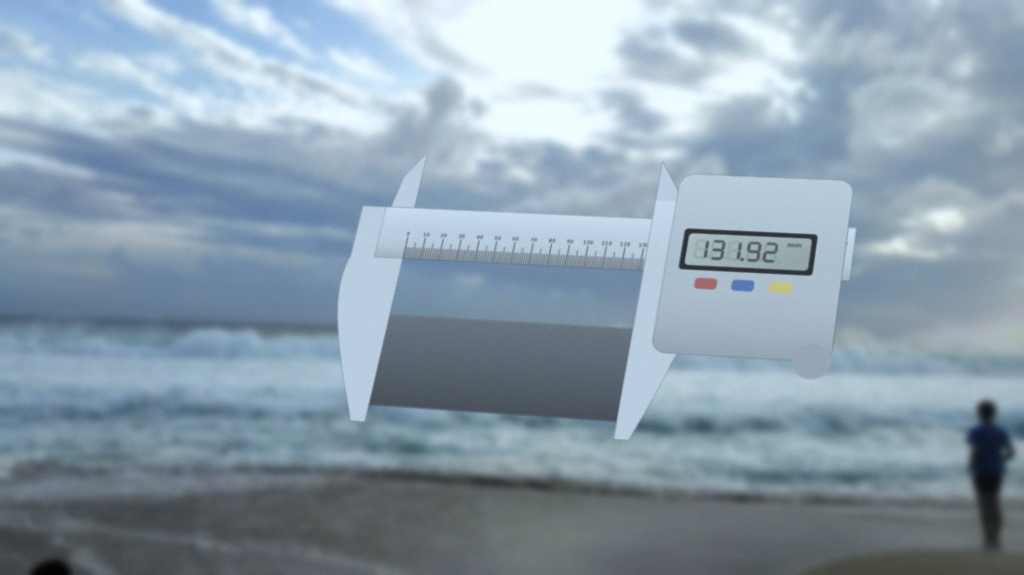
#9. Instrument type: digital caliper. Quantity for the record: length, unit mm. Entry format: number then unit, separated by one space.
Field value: 131.92 mm
